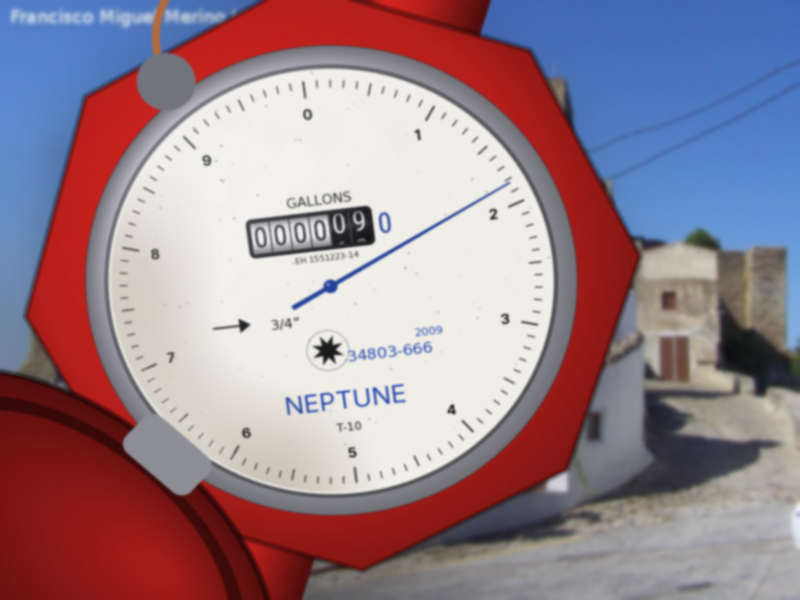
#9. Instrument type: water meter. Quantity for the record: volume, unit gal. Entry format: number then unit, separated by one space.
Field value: 91.8 gal
